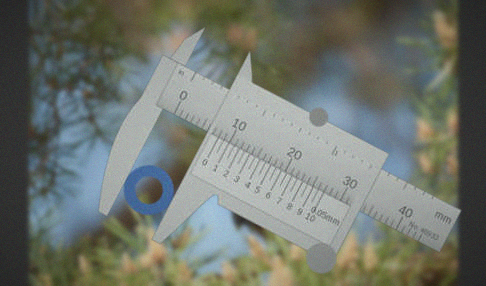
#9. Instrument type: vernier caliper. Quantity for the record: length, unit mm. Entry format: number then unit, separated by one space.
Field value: 8.0 mm
